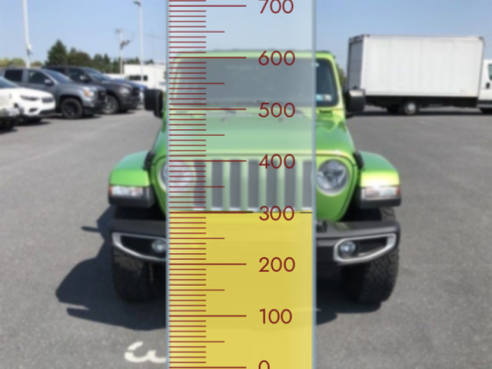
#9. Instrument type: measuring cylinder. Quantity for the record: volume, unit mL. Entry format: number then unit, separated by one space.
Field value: 300 mL
